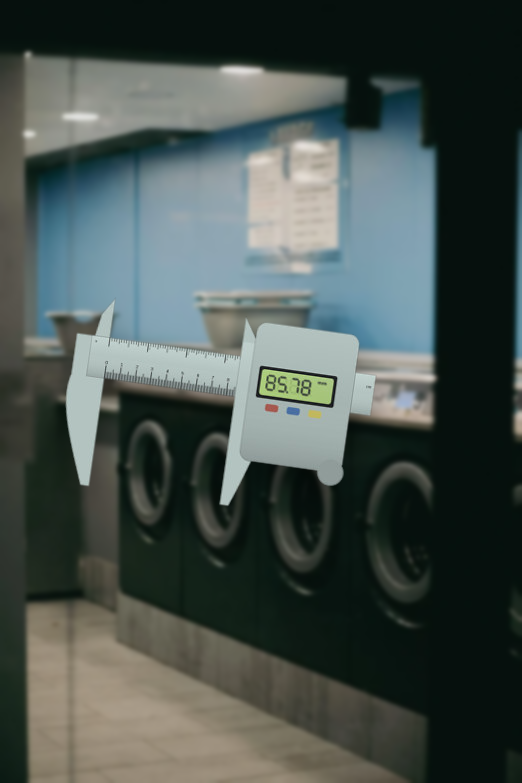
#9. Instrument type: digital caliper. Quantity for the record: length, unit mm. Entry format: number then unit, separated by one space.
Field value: 85.78 mm
